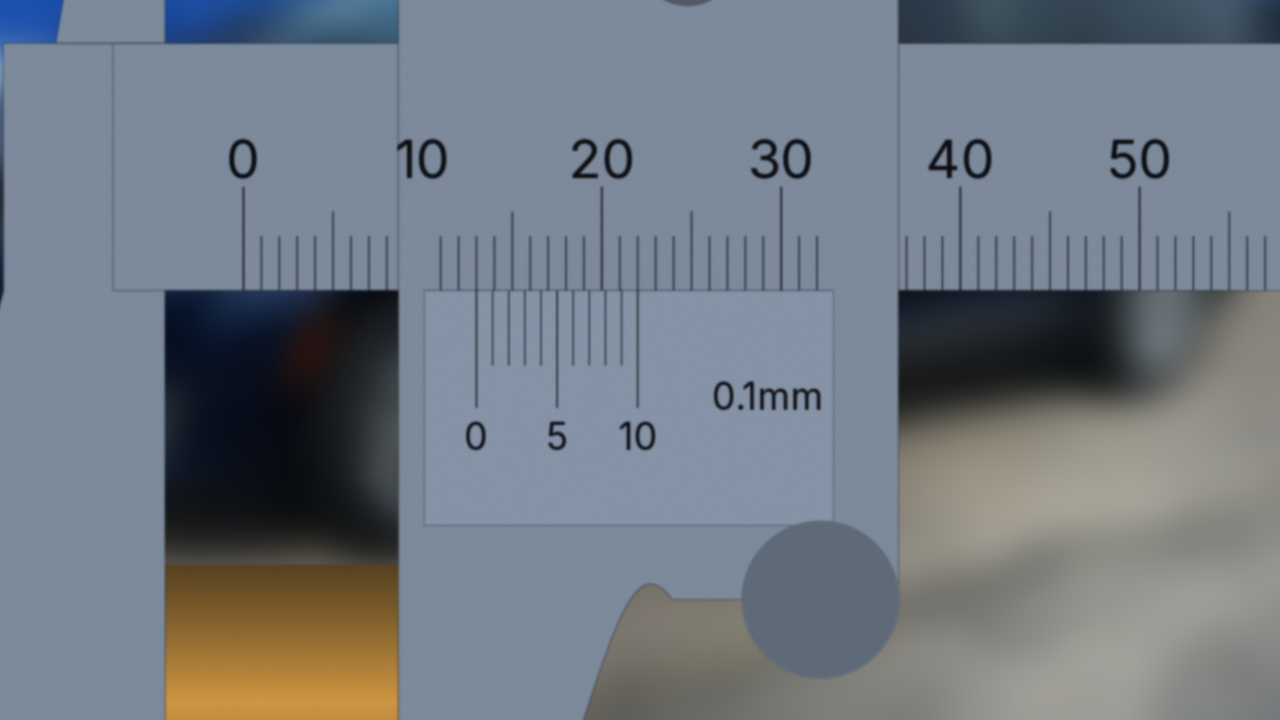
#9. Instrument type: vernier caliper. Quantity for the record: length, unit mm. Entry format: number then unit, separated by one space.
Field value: 13.0 mm
